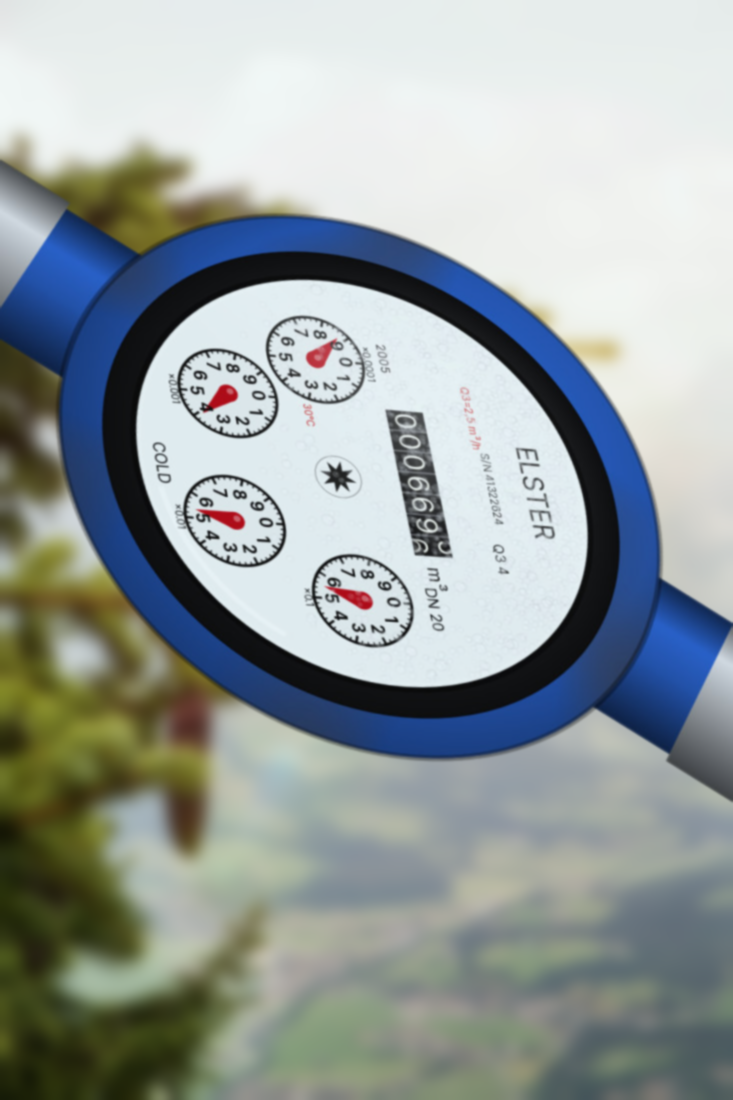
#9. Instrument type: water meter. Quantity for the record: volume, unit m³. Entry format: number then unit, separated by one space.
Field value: 6695.5538 m³
